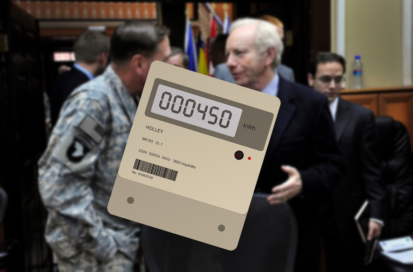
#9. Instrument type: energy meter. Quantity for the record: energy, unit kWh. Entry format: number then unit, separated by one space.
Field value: 450 kWh
